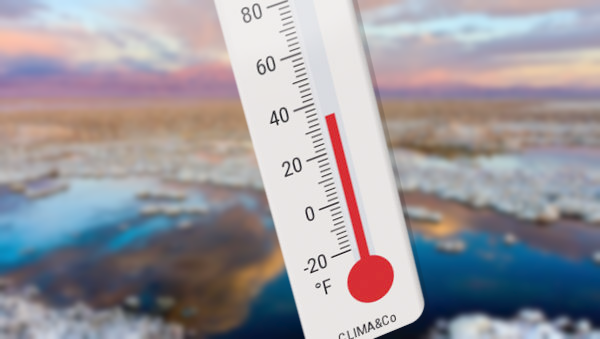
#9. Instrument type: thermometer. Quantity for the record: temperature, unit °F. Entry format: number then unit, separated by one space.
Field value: 34 °F
